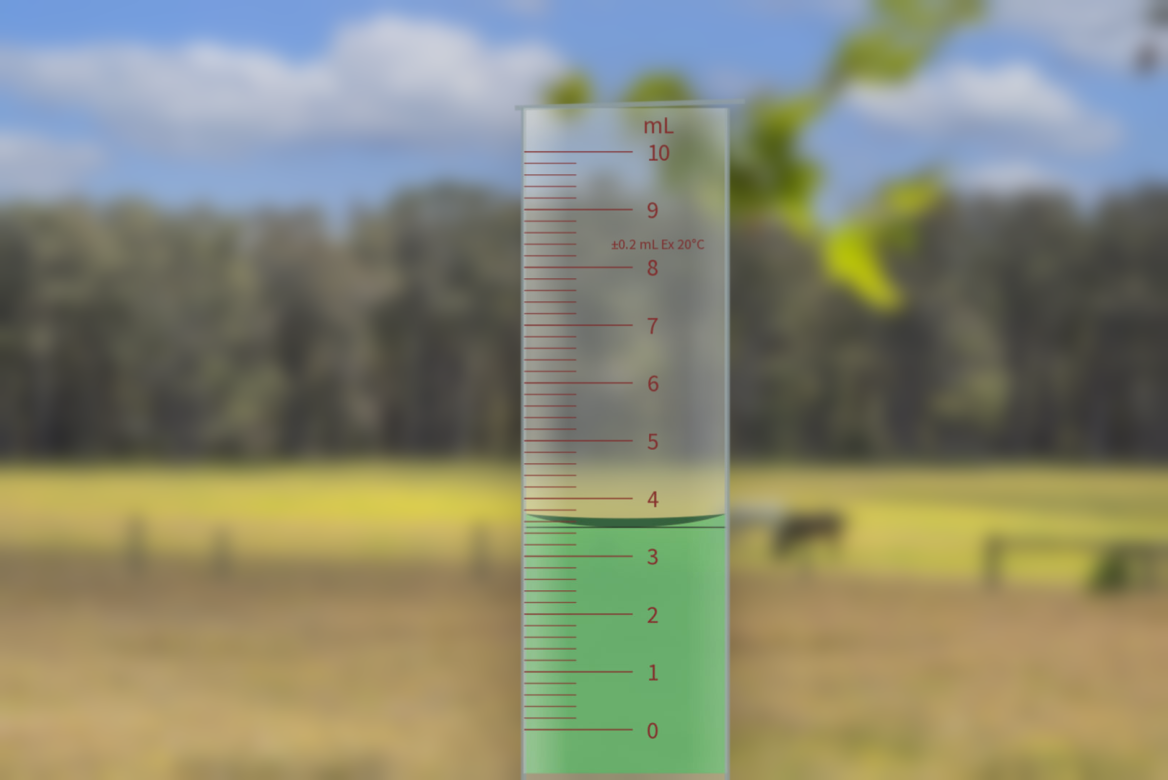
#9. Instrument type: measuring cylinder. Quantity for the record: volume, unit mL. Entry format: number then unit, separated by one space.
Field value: 3.5 mL
